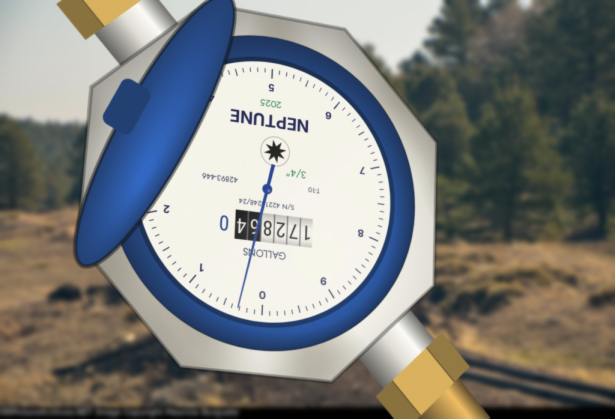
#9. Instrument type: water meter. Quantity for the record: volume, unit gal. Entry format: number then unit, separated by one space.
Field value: 1728640.3 gal
